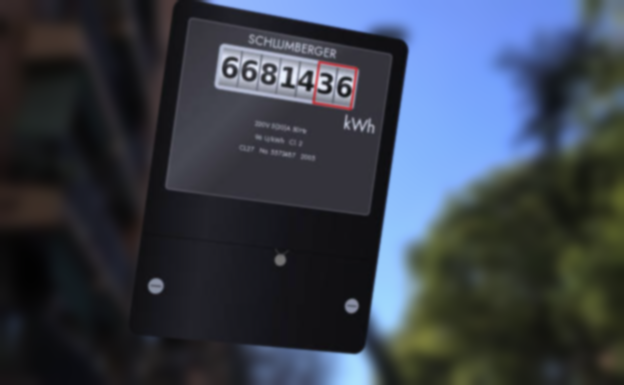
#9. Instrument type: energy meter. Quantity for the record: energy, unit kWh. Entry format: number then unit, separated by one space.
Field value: 66814.36 kWh
